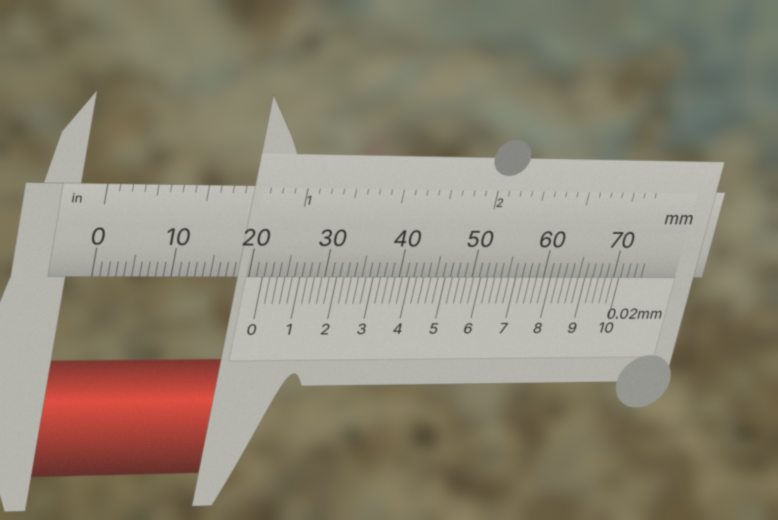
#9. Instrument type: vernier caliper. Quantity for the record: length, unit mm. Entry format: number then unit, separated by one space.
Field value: 21.8 mm
